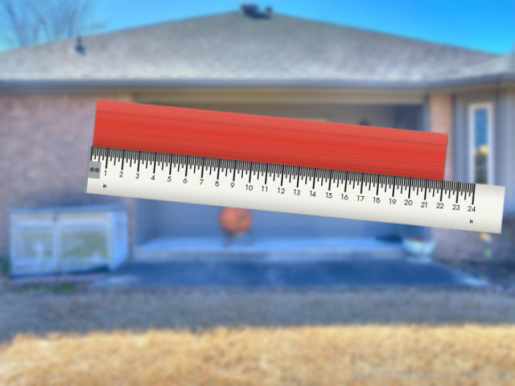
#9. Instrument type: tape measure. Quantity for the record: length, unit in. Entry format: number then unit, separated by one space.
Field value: 22 in
